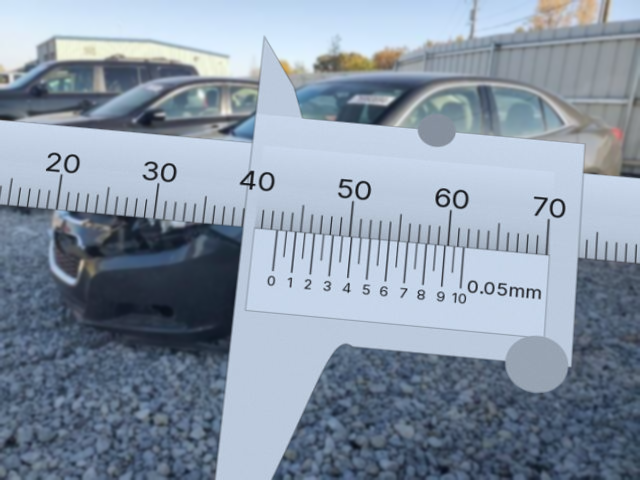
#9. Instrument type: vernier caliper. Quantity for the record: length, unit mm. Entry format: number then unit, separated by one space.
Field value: 42.6 mm
